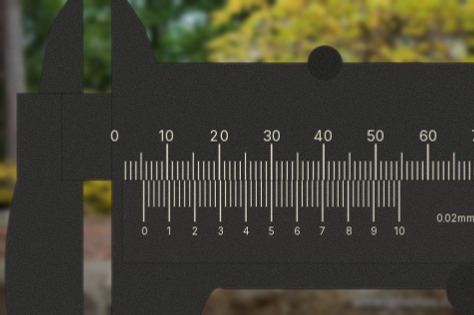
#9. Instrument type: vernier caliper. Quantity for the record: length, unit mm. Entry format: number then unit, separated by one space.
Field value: 5.5 mm
